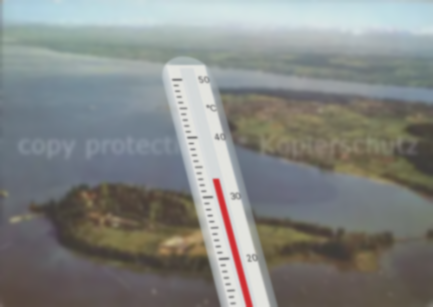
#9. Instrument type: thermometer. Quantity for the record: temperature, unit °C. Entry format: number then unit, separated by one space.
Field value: 33 °C
